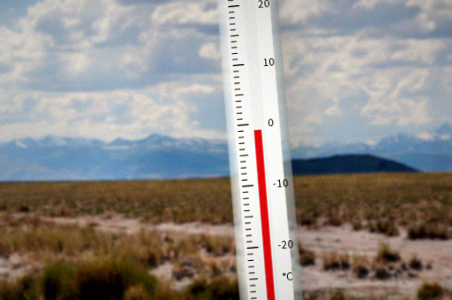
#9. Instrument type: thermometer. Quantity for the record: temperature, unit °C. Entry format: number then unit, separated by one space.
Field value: -1 °C
